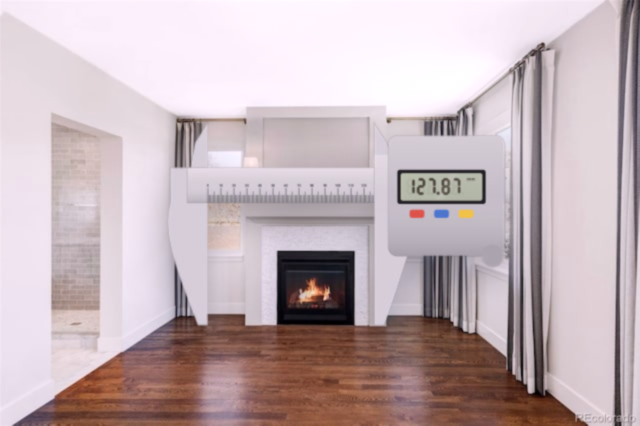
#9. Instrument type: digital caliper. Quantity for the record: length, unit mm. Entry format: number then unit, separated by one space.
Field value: 127.87 mm
